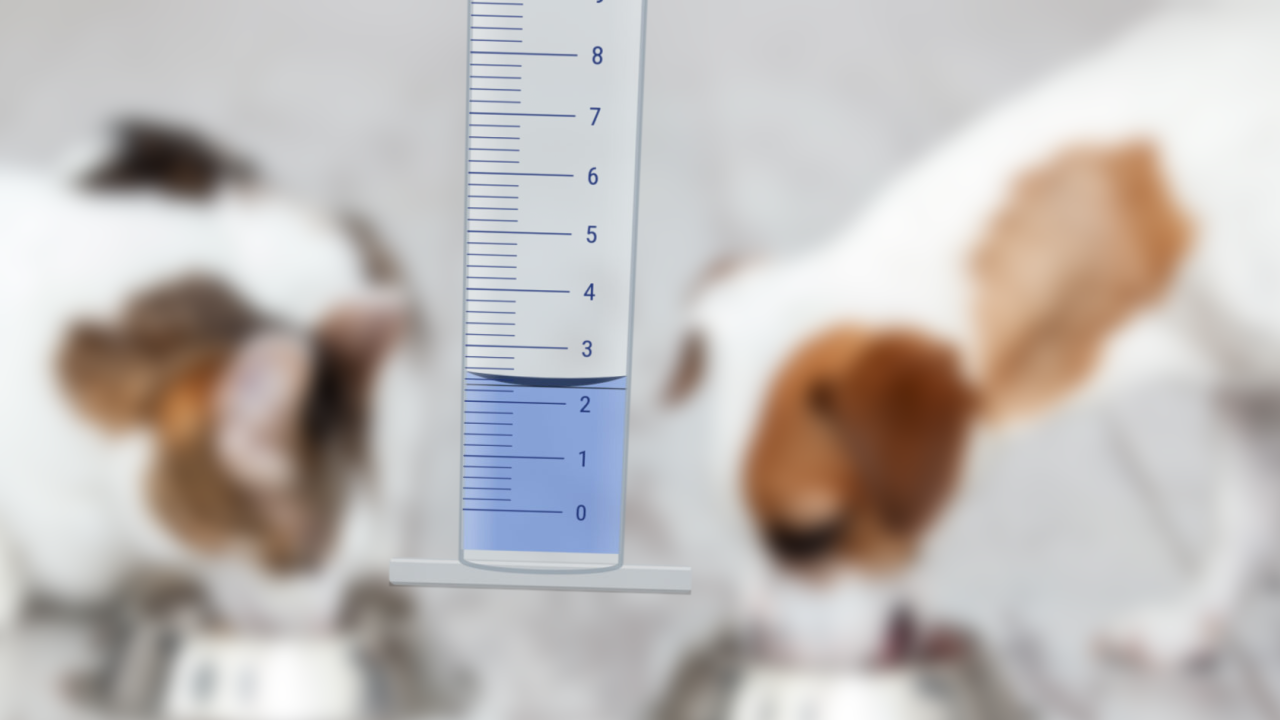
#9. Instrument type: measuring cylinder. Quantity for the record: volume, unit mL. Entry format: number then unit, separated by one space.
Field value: 2.3 mL
